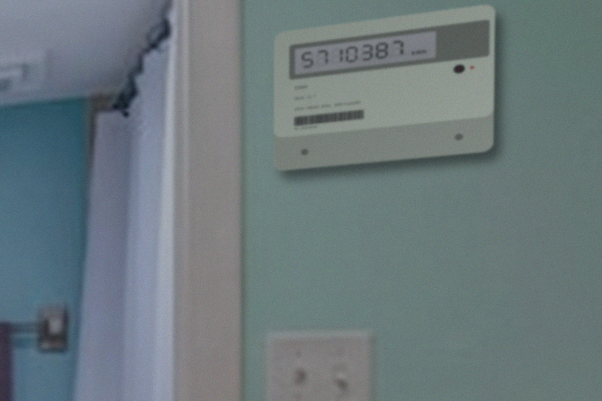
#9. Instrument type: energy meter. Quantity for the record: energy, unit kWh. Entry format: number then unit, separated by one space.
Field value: 5710387 kWh
